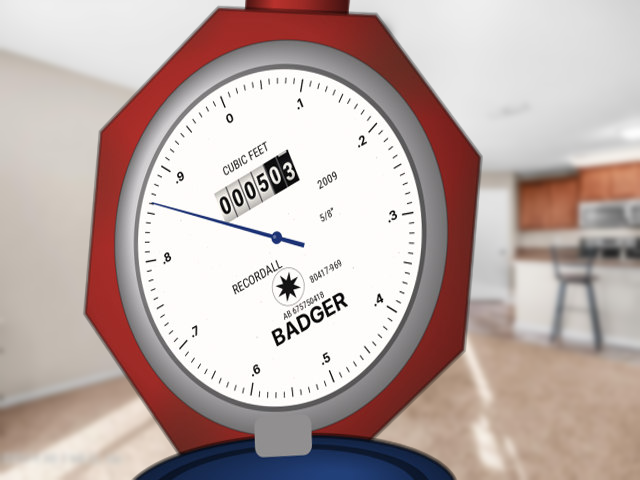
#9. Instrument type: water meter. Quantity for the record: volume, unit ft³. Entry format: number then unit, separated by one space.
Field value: 502.86 ft³
